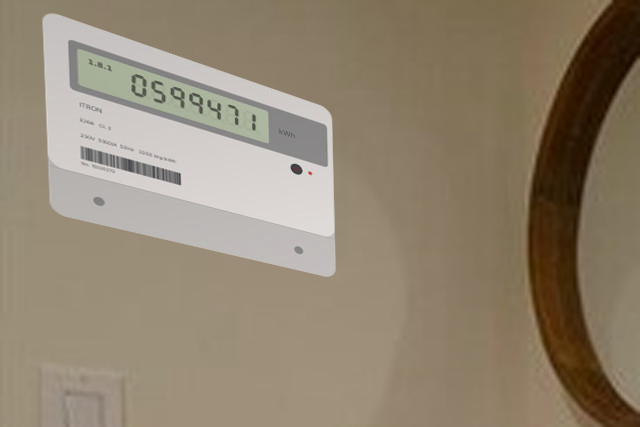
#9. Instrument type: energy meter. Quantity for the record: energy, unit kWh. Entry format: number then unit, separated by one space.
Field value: 599471 kWh
